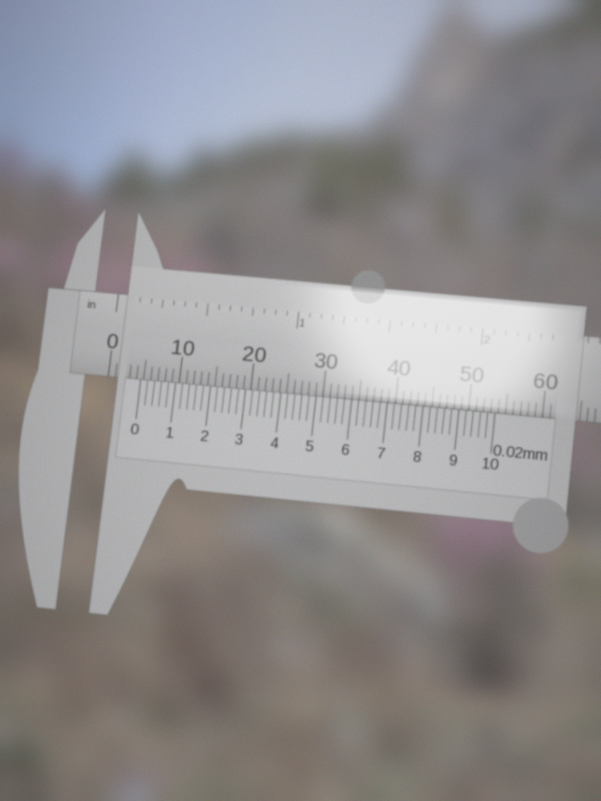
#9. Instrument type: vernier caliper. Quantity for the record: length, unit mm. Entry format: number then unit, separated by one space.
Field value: 4.6 mm
